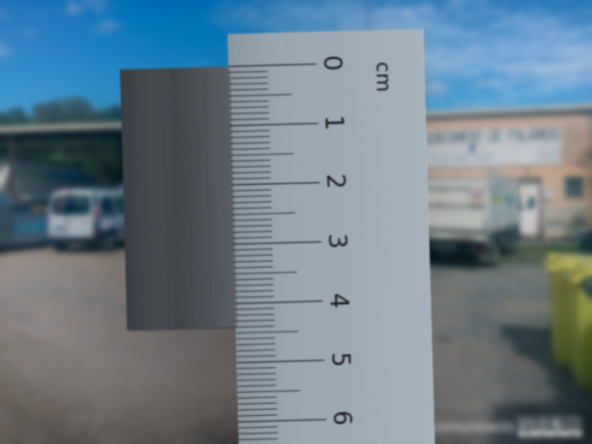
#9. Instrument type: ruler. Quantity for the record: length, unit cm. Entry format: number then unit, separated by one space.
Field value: 4.4 cm
